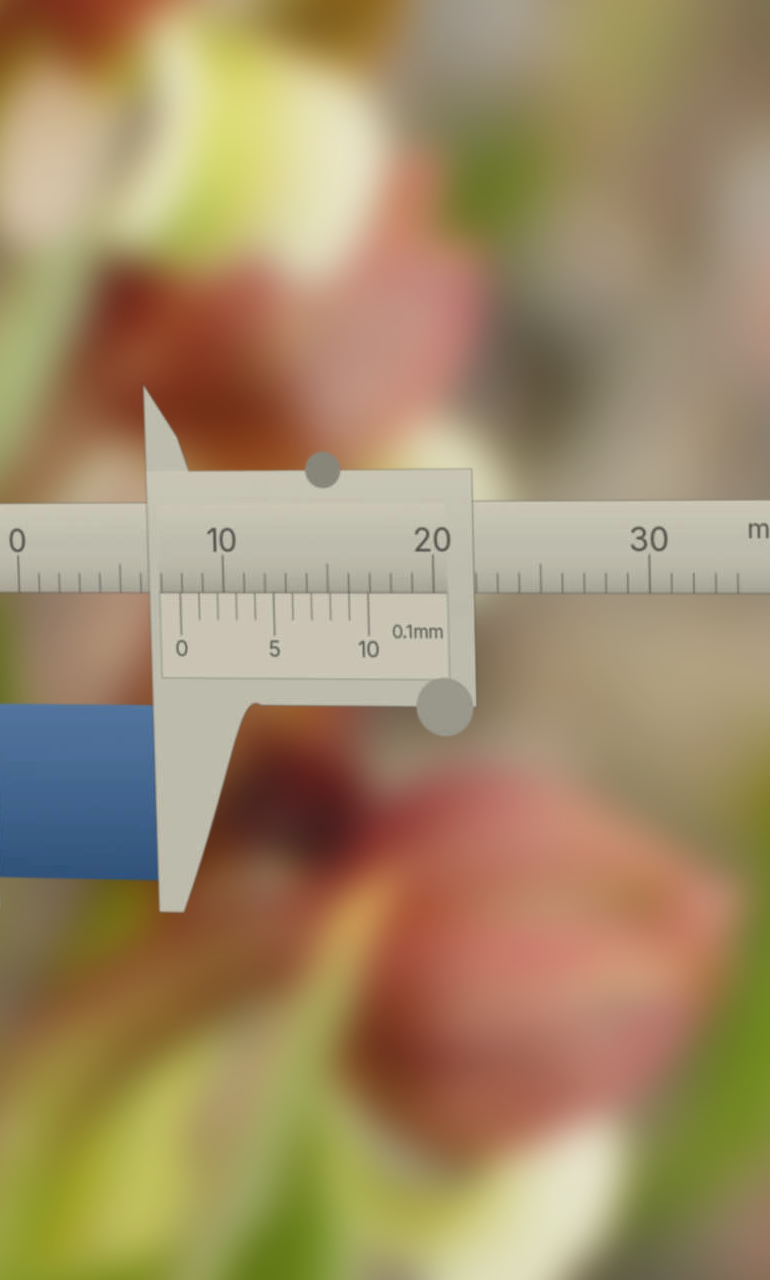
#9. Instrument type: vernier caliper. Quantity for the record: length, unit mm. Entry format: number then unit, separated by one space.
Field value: 7.9 mm
